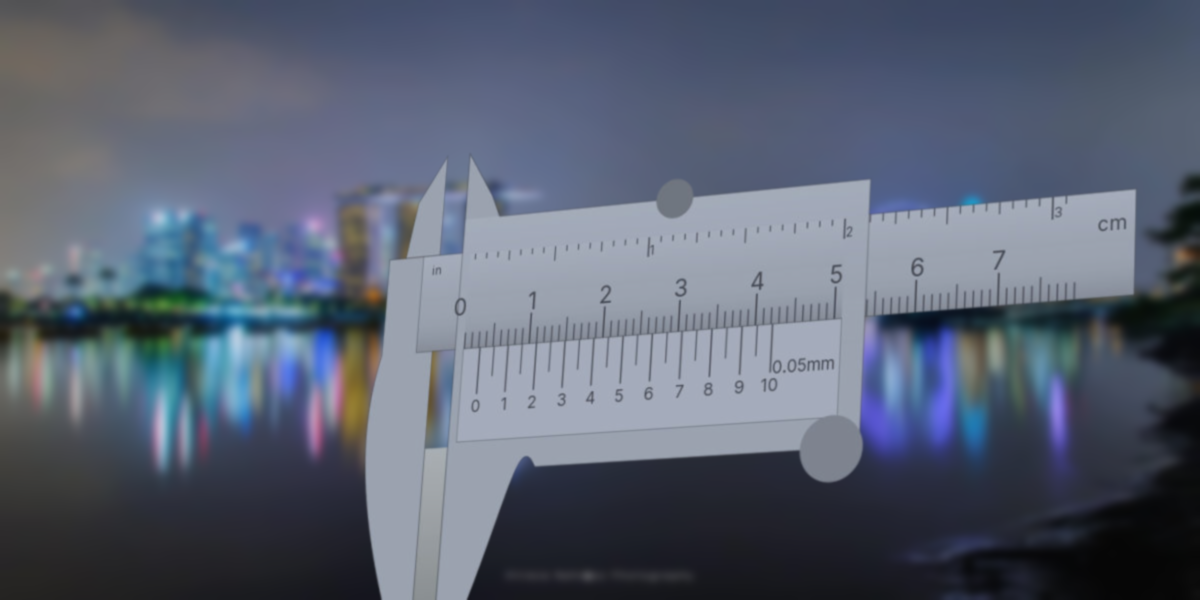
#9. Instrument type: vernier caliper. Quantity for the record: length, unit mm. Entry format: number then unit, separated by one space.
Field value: 3.2 mm
